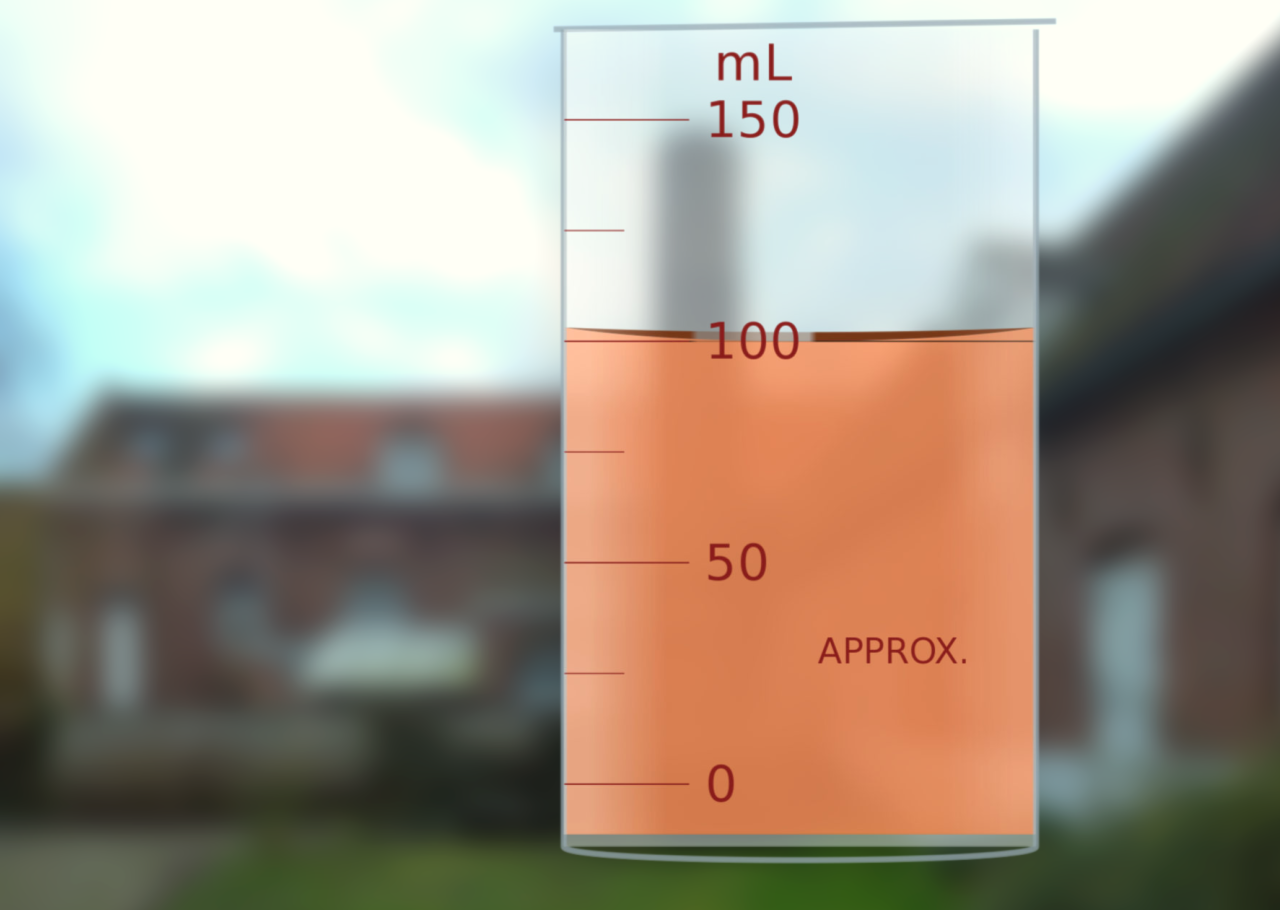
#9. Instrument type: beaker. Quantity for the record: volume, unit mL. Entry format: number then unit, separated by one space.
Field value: 100 mL
